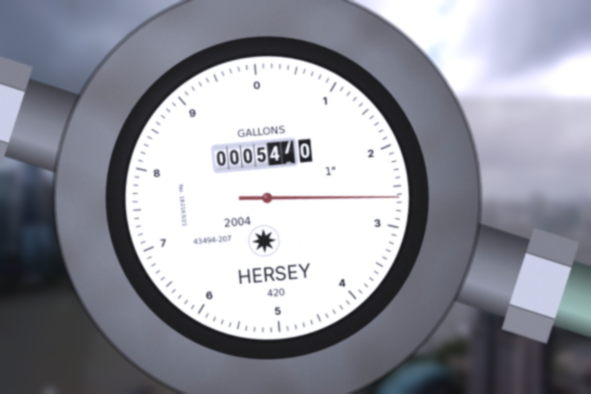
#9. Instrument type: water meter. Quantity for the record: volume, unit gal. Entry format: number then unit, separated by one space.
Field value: 5472.6 gal
